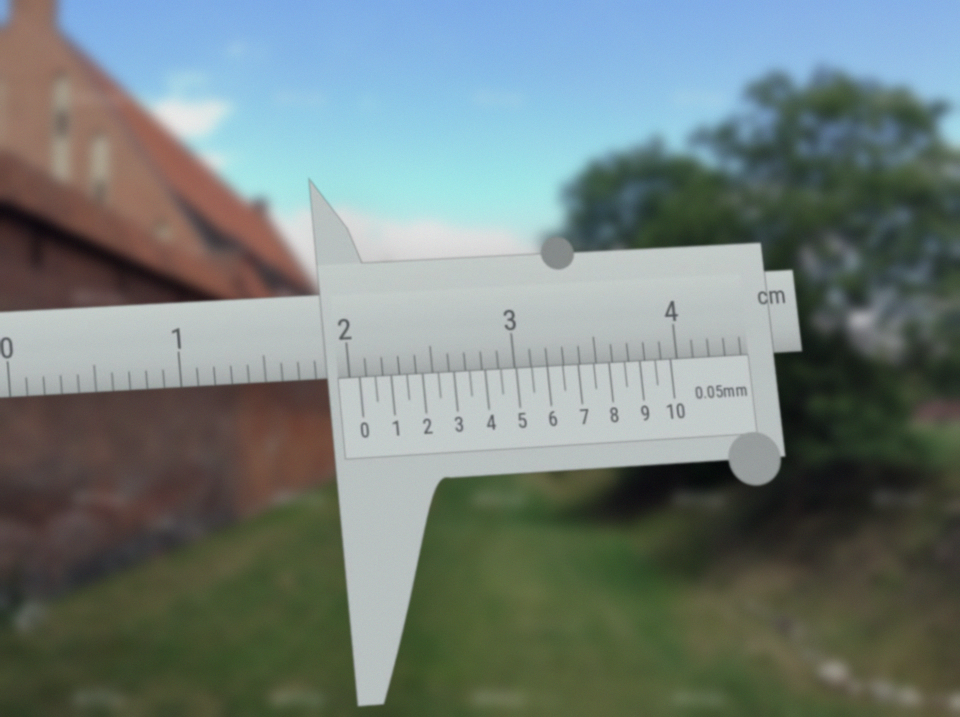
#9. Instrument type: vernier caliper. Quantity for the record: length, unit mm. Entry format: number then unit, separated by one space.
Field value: 20.6 mm
